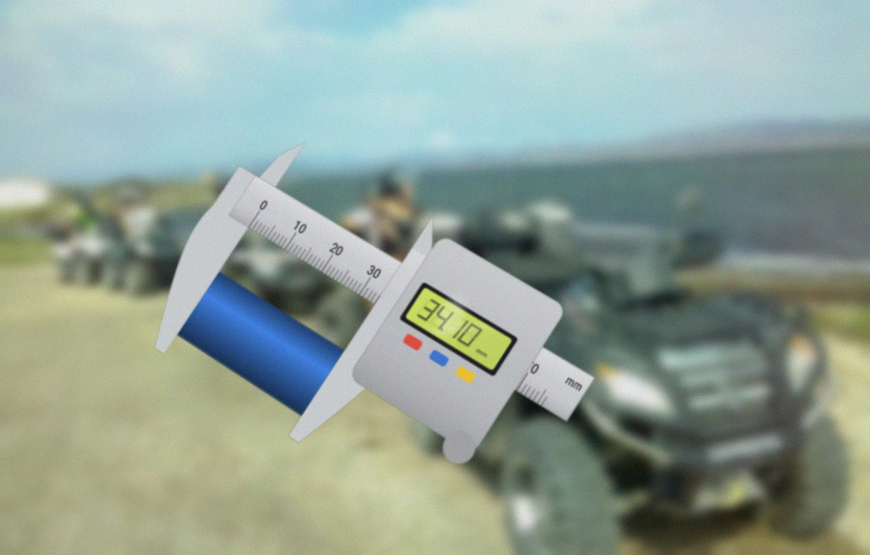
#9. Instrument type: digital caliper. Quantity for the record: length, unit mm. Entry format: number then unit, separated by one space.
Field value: 34.10 mm
